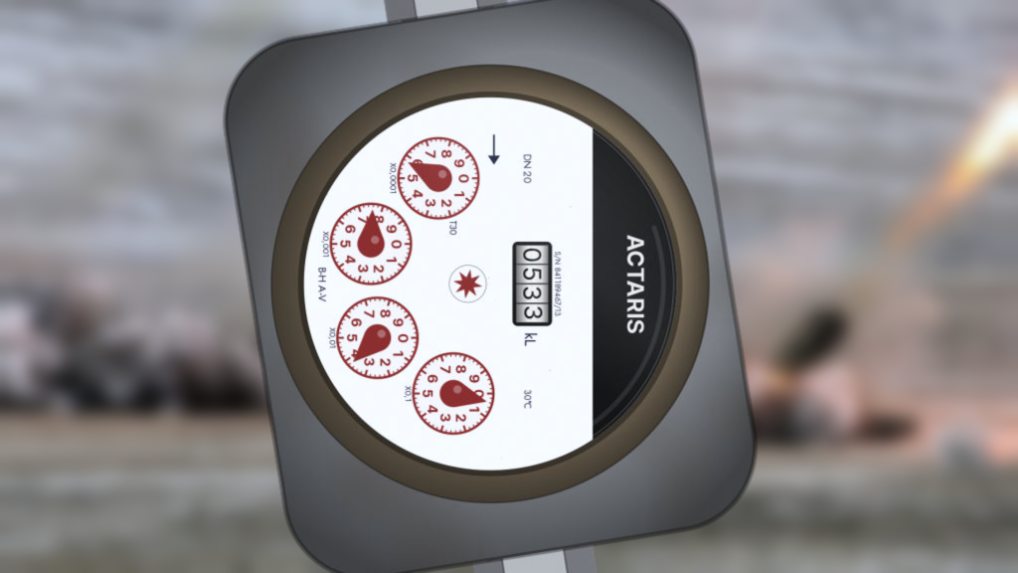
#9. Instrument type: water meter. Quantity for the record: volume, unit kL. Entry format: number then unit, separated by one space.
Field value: 533.0375 kL
